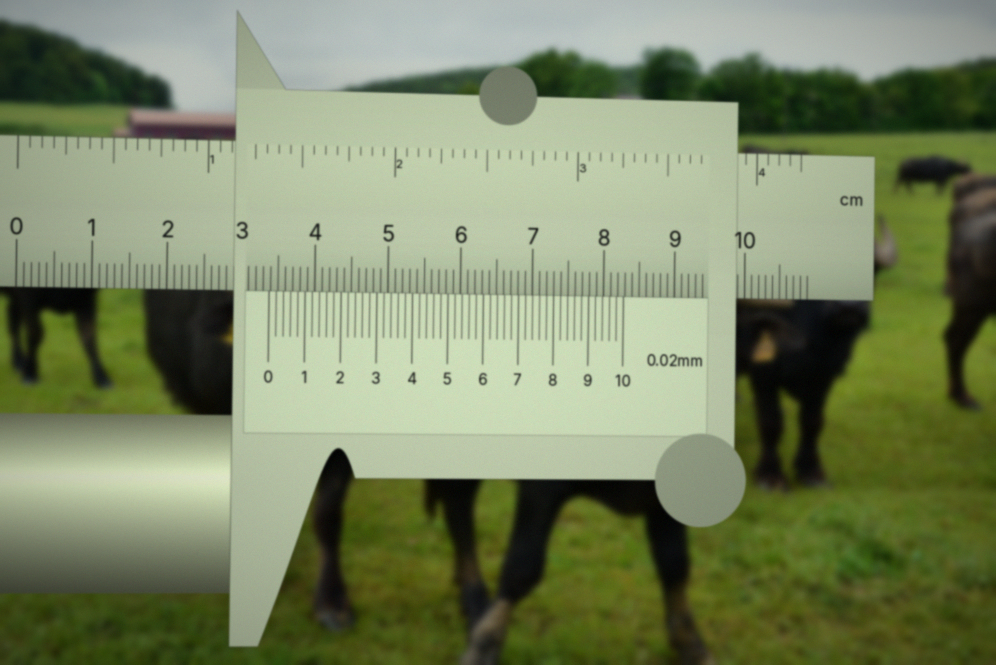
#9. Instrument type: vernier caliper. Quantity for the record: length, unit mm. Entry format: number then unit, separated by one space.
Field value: 33.8 mm
